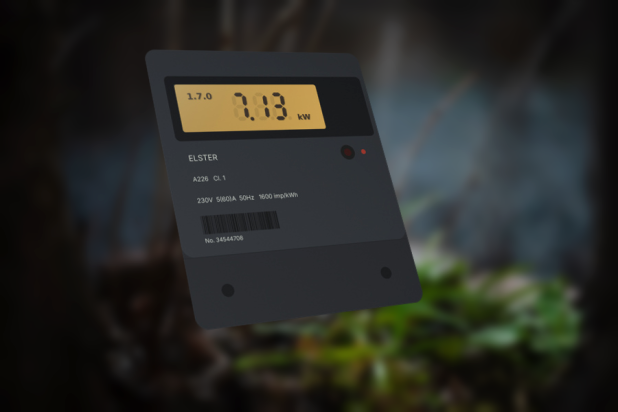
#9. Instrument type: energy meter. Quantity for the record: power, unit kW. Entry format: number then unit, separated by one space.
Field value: 7.13 kW
